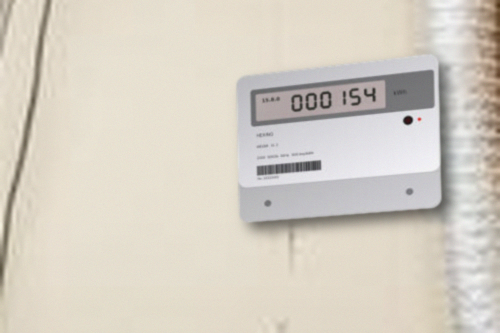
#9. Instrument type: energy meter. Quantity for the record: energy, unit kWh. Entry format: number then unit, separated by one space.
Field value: 154 kWh
